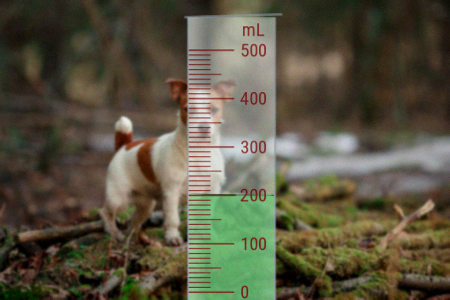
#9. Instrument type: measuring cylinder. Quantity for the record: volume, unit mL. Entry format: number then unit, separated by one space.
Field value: 200 mL
